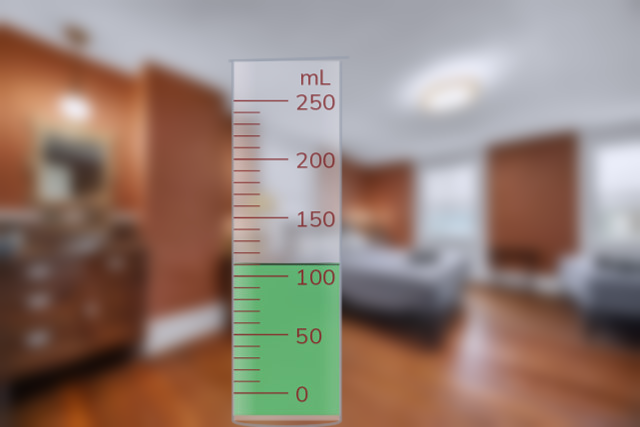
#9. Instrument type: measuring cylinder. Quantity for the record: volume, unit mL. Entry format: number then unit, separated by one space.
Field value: 110 mL
